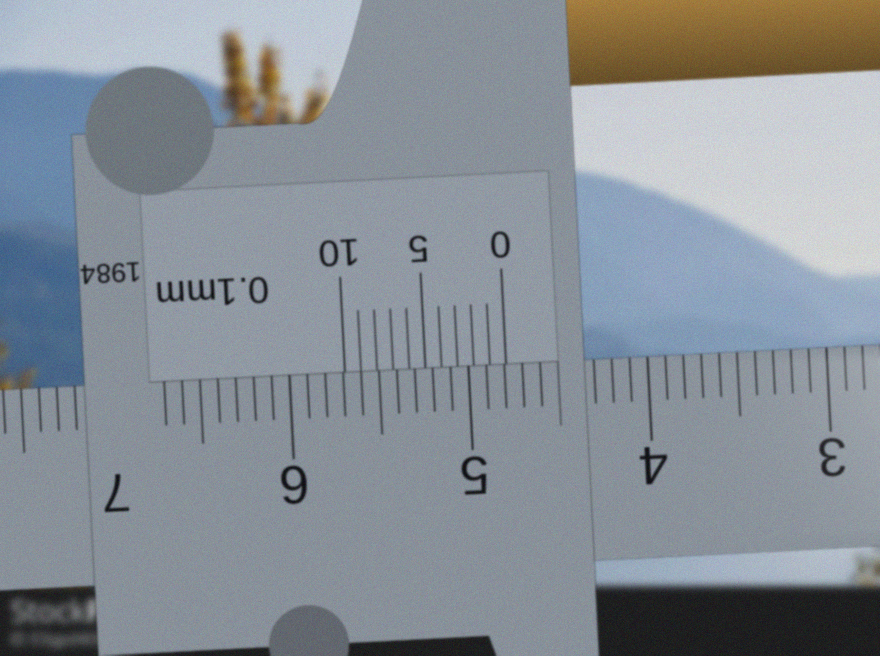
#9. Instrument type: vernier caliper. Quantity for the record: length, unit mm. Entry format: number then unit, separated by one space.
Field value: 47.9 mm
